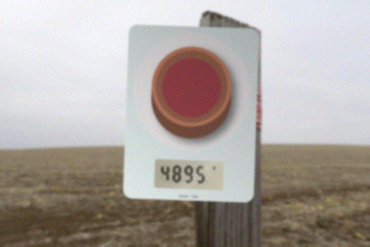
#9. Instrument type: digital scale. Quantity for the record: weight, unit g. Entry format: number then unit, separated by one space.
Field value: 4895 g
